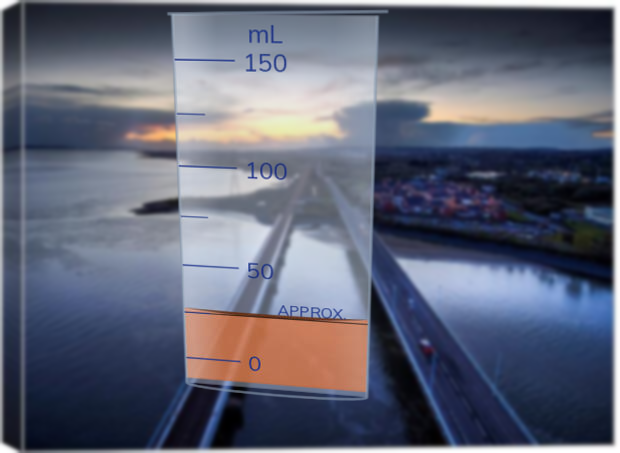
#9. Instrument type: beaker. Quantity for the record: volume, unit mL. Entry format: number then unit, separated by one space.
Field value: 25 mL
